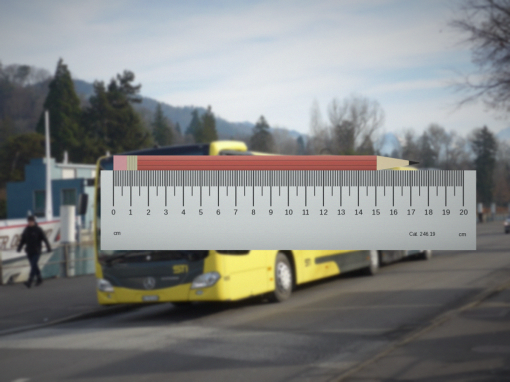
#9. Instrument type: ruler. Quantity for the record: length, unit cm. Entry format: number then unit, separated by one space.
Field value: 17.5 cm
